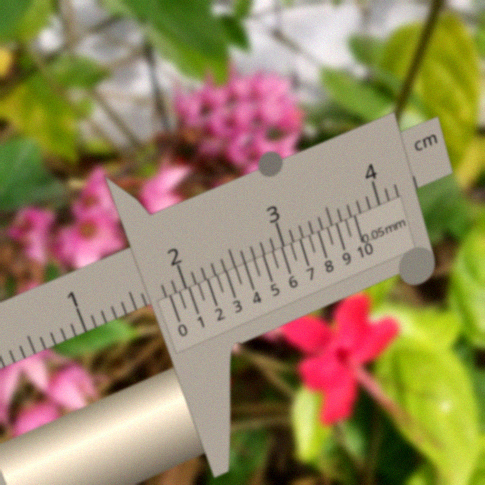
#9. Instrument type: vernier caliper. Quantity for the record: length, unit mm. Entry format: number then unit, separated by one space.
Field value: 18.4 mm
